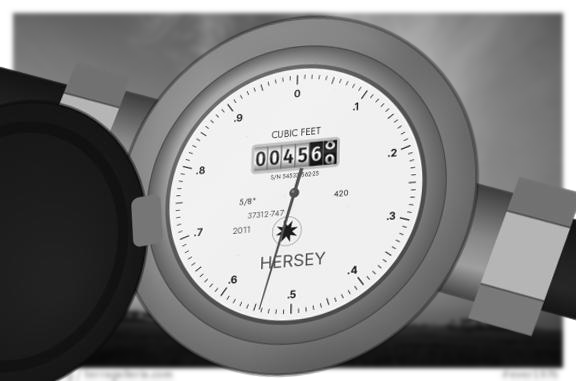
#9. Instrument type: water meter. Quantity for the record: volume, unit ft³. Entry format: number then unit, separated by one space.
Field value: 4568.54 ft³
